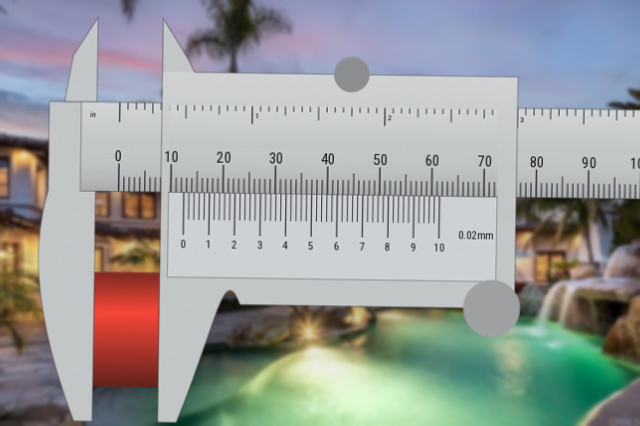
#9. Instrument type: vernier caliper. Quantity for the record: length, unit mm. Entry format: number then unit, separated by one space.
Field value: 12.5 mm
